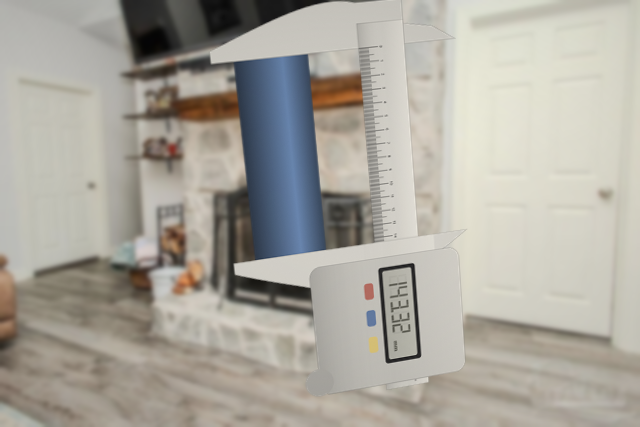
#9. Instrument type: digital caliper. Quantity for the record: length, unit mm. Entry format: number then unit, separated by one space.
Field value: 143.32 mm
